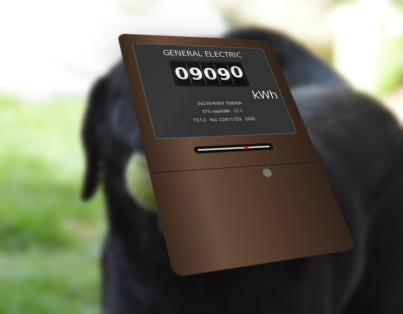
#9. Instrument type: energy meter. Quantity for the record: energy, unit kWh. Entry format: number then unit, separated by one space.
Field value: 9090 kWh
